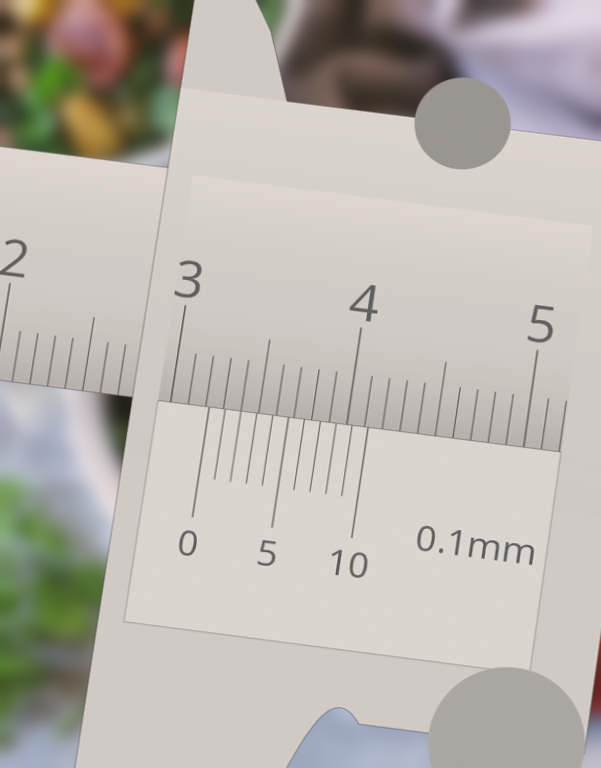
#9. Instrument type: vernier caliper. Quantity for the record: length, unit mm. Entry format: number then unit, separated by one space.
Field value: 32.2 mm
